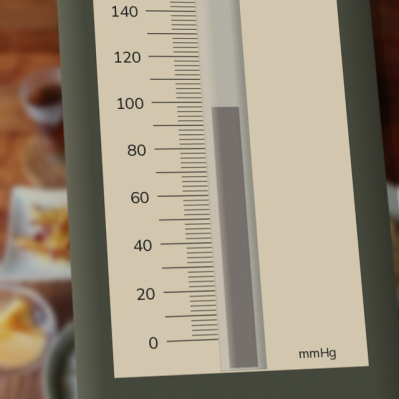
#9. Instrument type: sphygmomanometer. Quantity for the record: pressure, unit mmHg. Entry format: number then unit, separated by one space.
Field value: 98 mmHg
